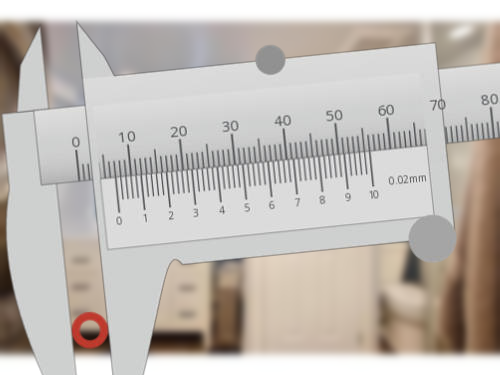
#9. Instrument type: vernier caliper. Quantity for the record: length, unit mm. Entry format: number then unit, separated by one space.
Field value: 7.0 mm
